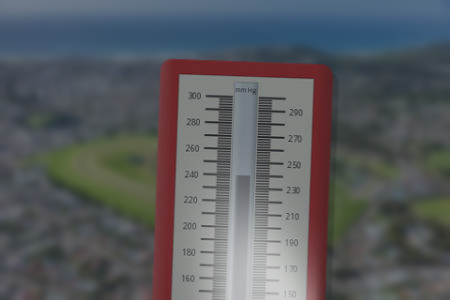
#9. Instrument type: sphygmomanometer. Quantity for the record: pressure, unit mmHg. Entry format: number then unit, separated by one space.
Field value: 240 mmHg
